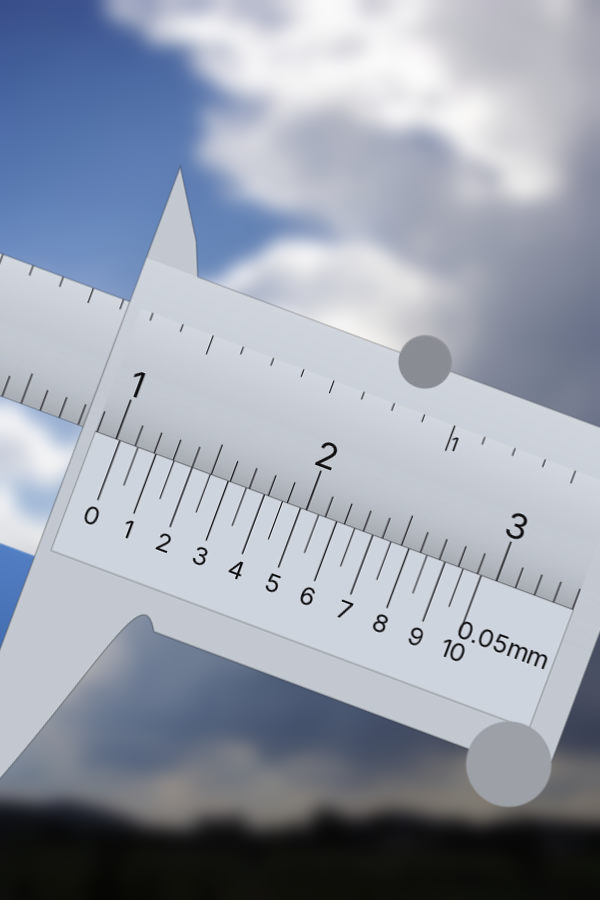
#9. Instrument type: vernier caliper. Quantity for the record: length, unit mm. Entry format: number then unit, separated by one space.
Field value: 10.2 mm
